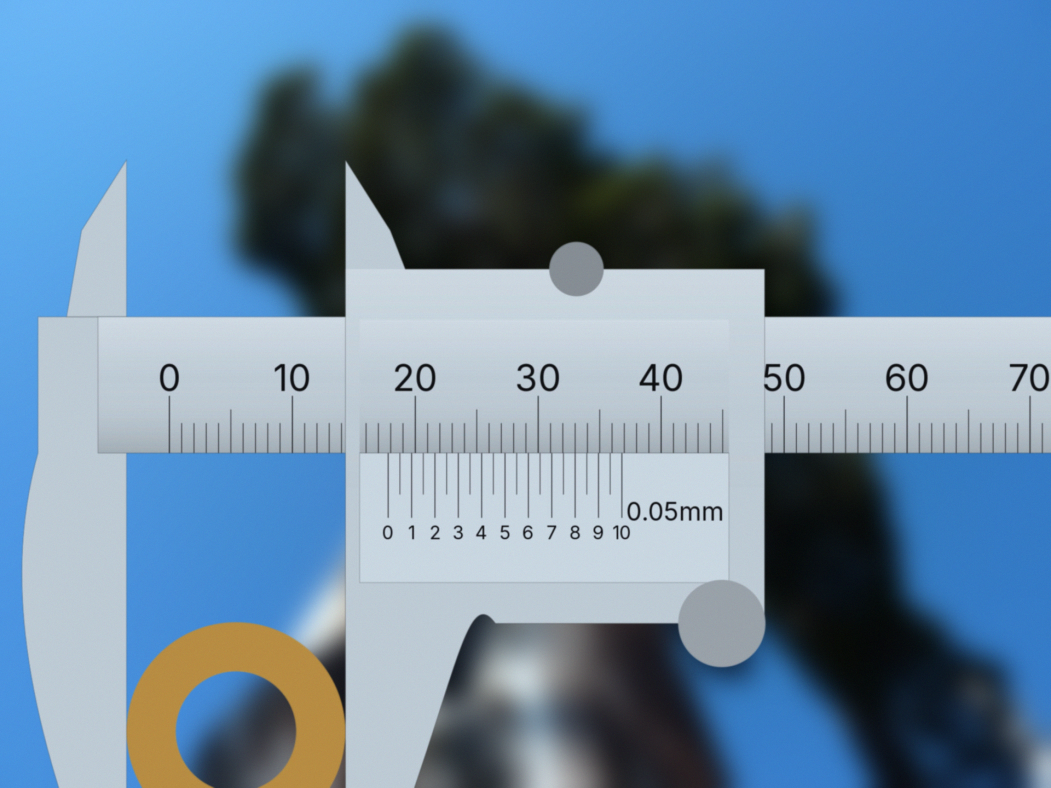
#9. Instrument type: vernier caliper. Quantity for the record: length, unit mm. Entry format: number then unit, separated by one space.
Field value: 17.8 mm
